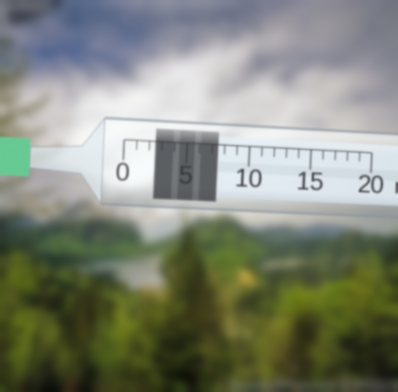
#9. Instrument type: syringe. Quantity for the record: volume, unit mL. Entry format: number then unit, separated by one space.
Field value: 2.5 mL
